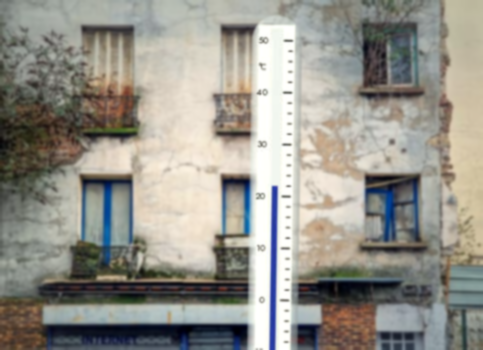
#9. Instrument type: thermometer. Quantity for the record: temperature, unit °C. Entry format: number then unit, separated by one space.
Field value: 22 °C
